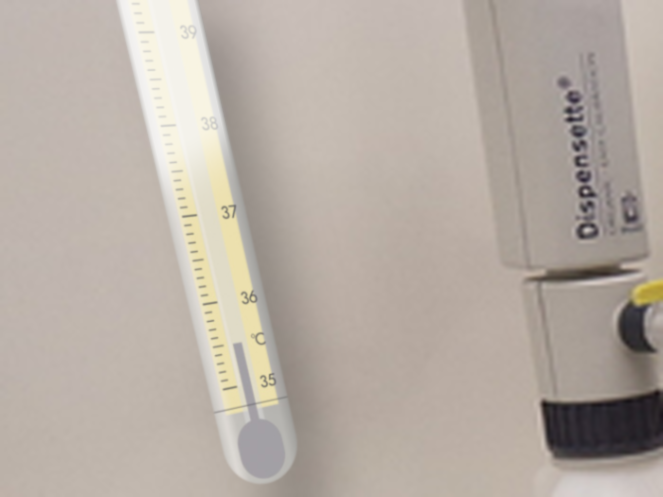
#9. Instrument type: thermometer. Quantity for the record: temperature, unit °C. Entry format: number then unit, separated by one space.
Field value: 35.5 °C
